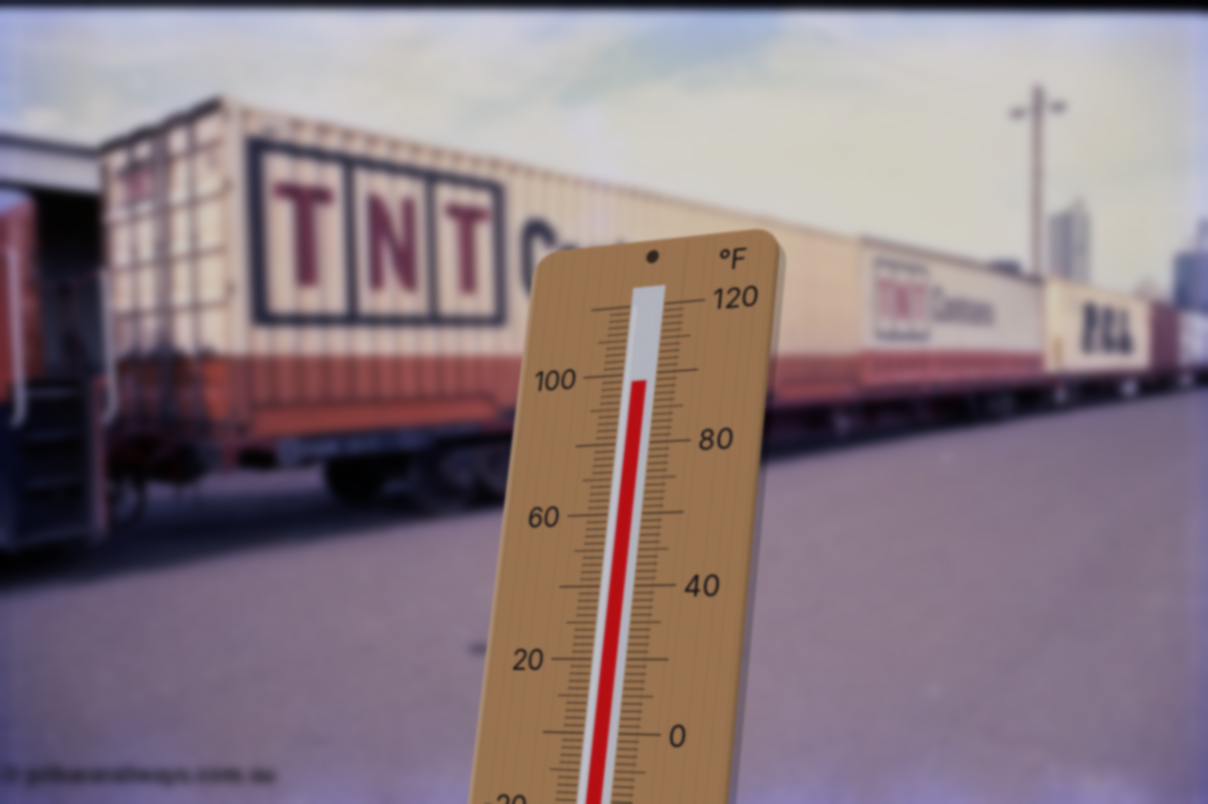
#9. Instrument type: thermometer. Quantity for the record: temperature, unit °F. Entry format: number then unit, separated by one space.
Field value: 98 °F
